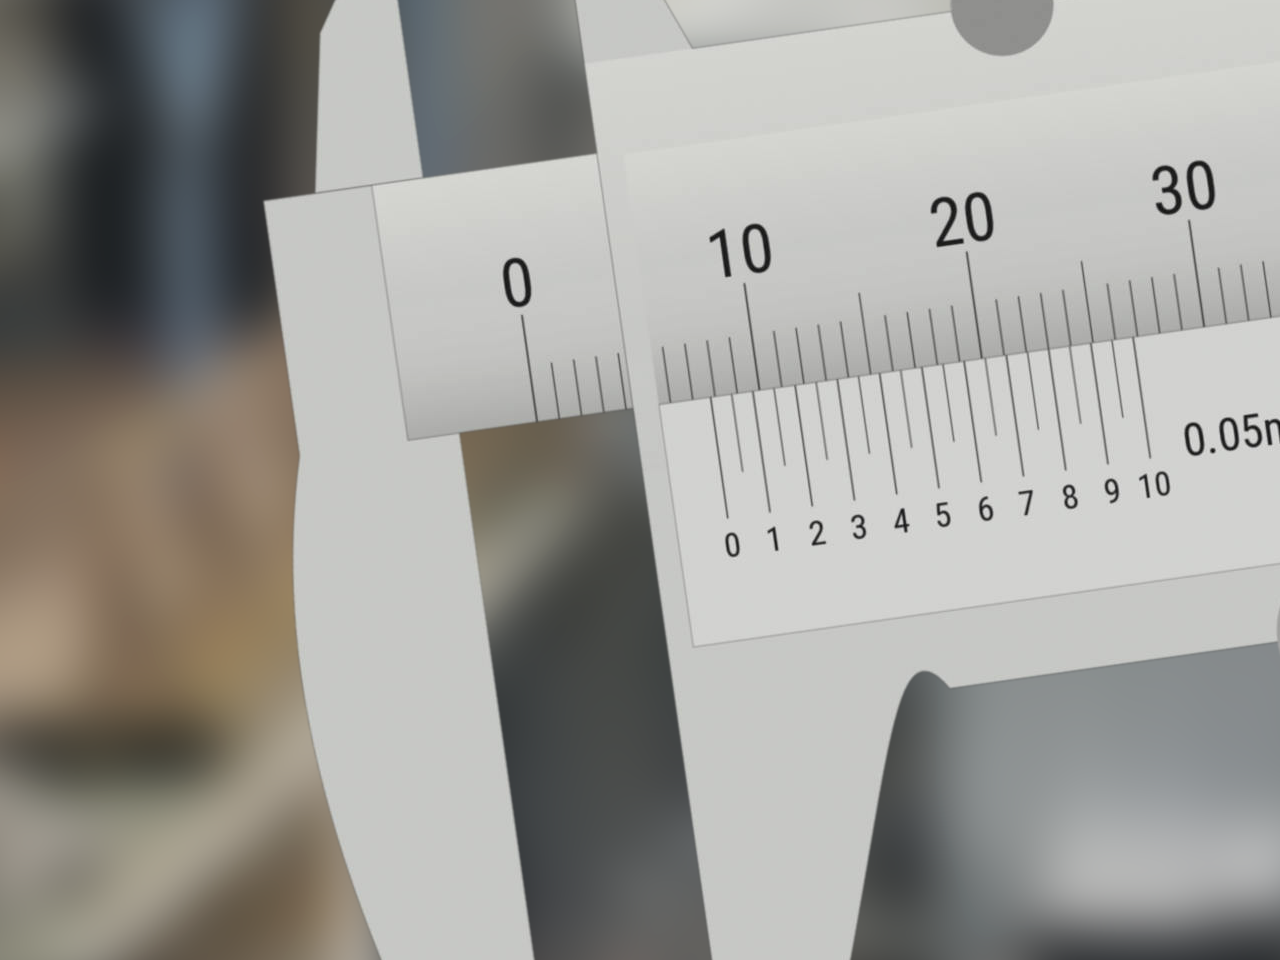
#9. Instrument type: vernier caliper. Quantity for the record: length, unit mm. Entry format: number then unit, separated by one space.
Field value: 7.8 mm
